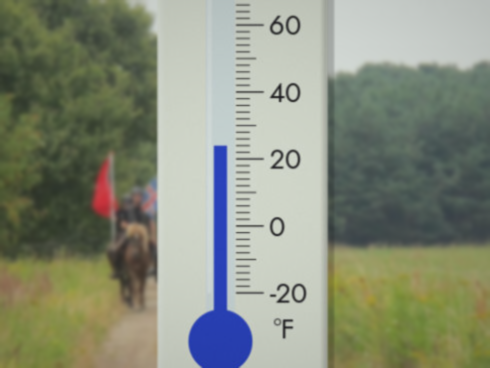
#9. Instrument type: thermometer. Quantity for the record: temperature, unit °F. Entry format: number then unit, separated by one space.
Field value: 24 °F
